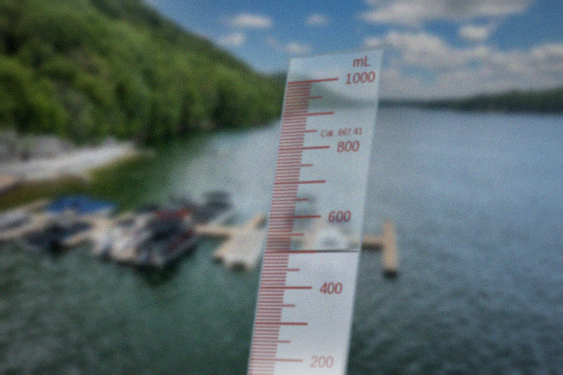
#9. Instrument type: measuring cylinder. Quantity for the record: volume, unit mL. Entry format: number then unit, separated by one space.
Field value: 500 mL
